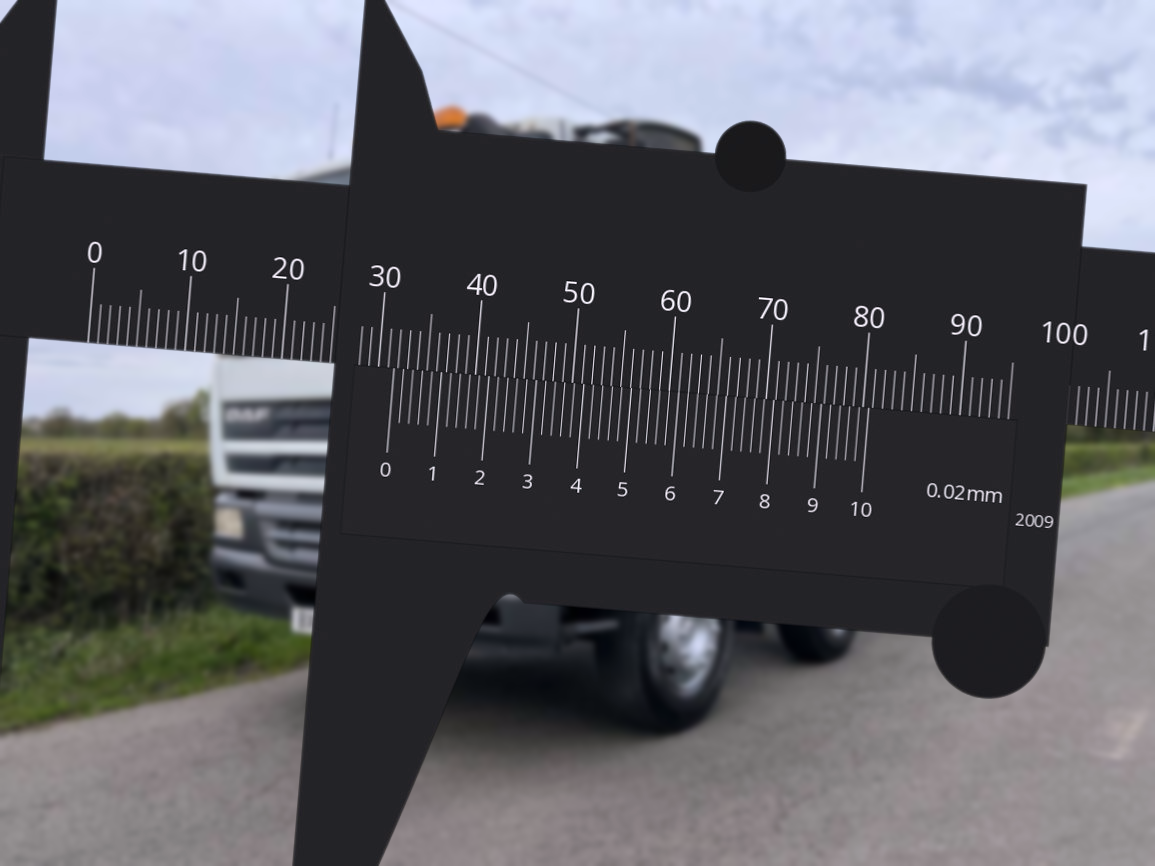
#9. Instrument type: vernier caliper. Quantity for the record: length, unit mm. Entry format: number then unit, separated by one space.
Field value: 31.6 mm
